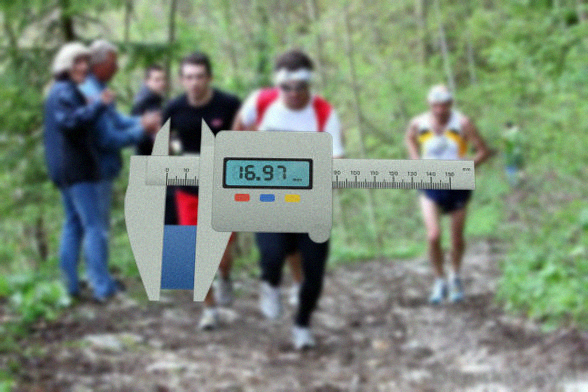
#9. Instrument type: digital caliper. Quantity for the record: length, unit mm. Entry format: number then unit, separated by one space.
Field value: 16.97 mm
